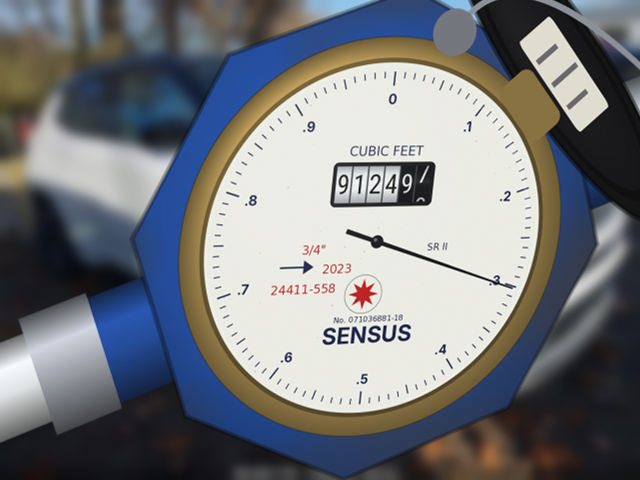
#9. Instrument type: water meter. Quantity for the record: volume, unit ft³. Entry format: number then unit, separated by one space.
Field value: 912497.30 ft³
